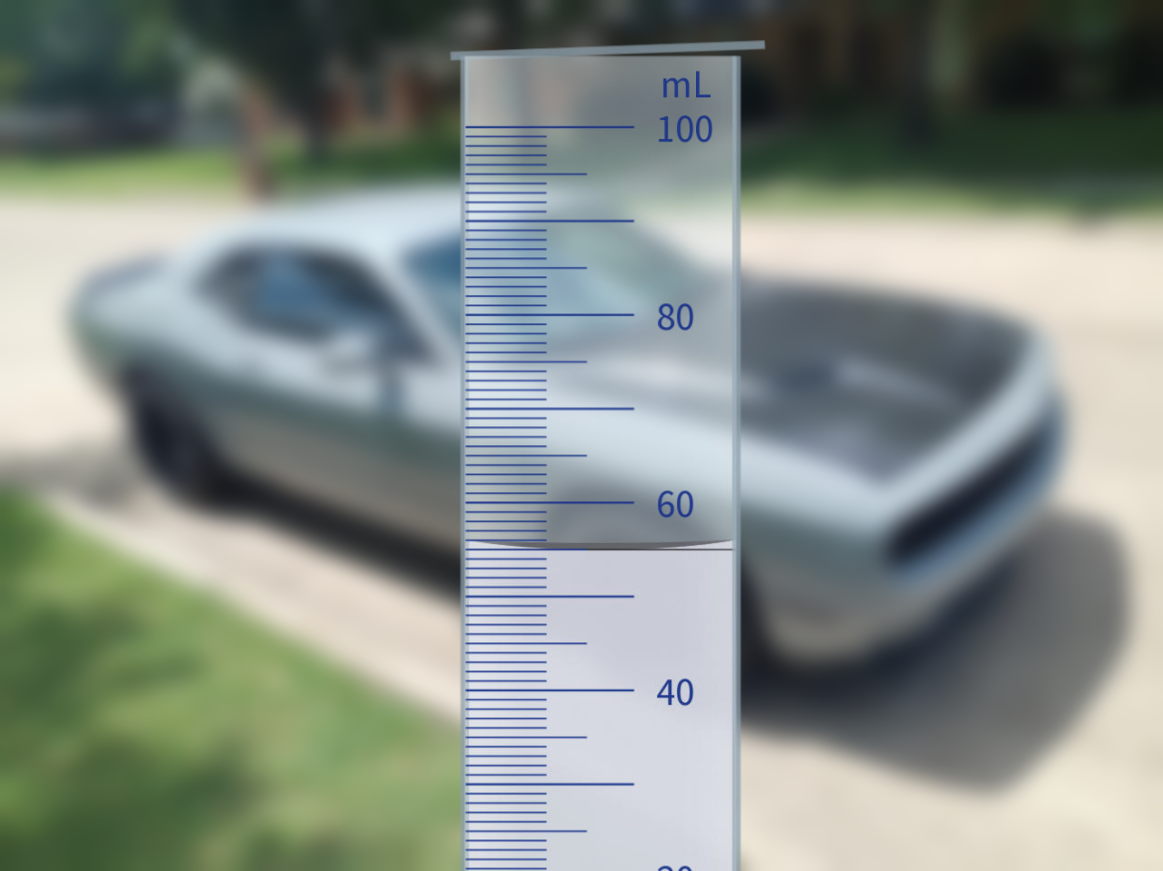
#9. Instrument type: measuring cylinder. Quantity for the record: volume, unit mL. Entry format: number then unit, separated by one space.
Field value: 55 mL
